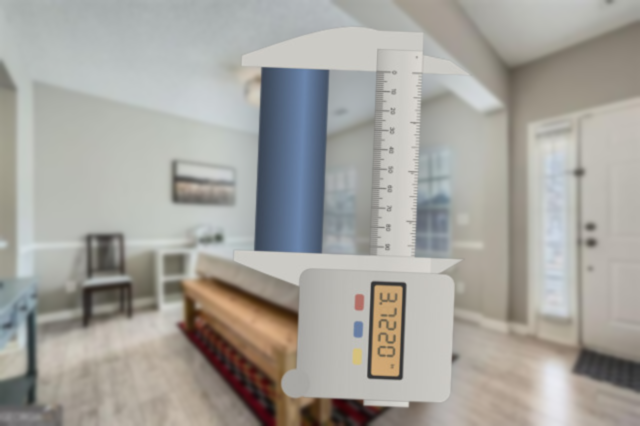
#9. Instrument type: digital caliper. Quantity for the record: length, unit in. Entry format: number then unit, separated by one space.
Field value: 3.7220 in
